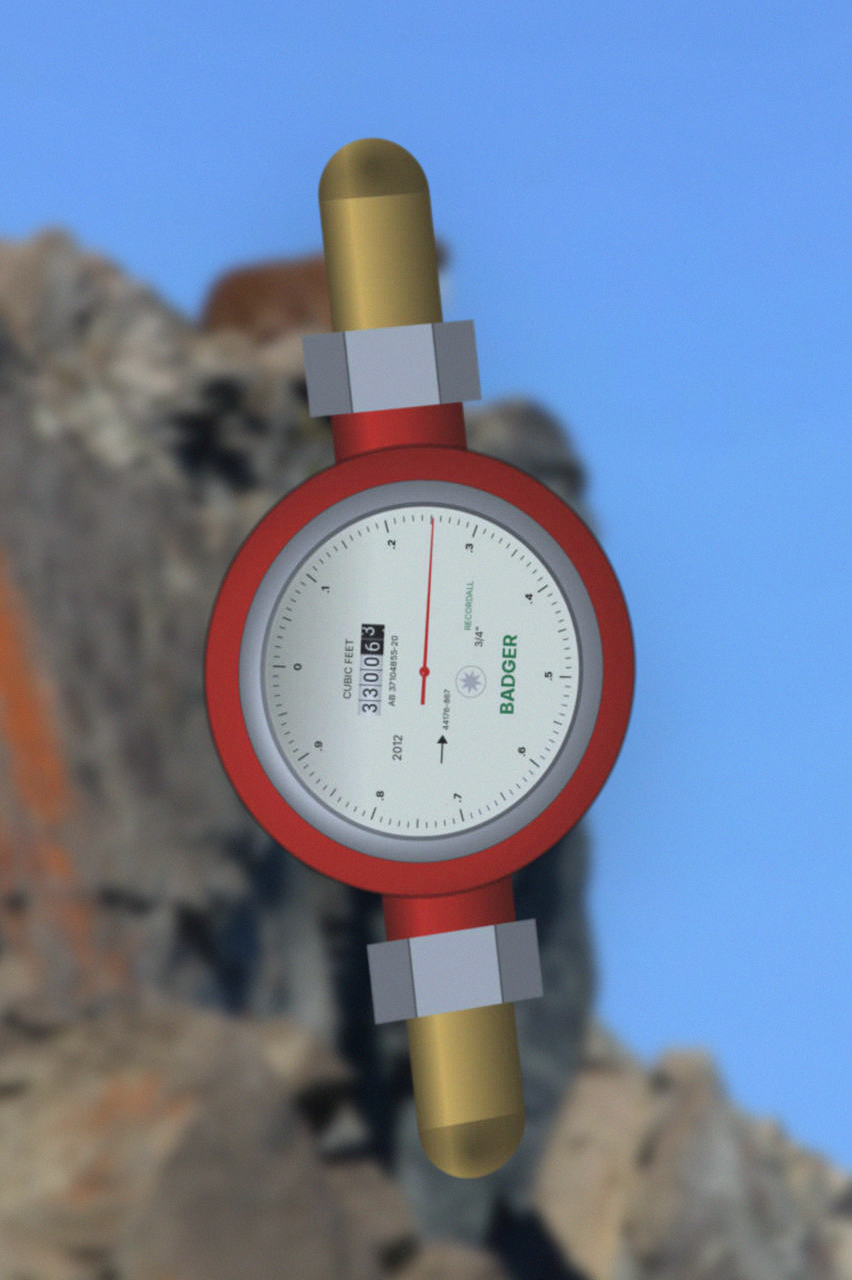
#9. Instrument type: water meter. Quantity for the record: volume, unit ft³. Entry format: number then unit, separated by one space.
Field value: 330063.25 ft³
